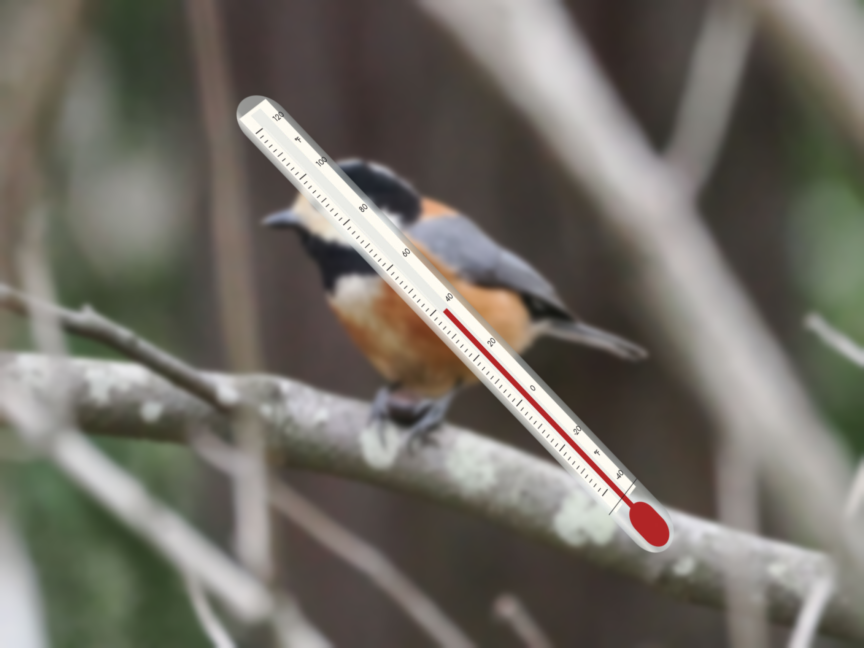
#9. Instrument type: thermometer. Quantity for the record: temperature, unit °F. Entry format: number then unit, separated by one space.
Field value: 38 °F
